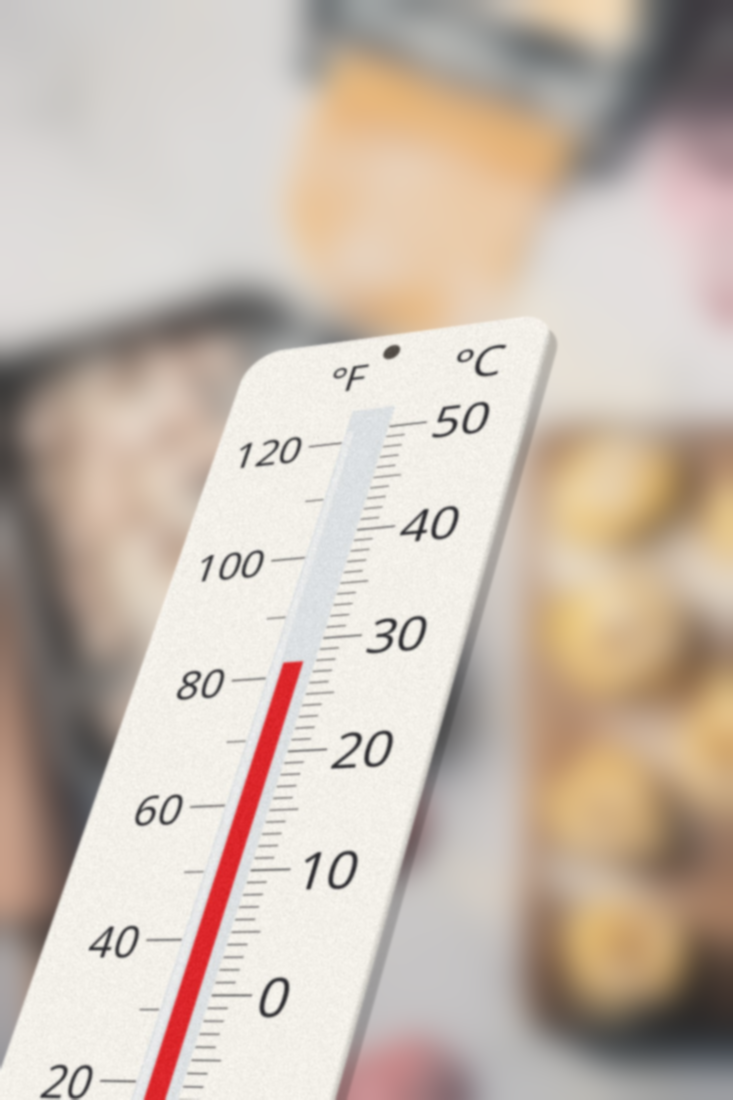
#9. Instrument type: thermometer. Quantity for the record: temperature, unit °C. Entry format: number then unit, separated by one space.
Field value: 28 °C
